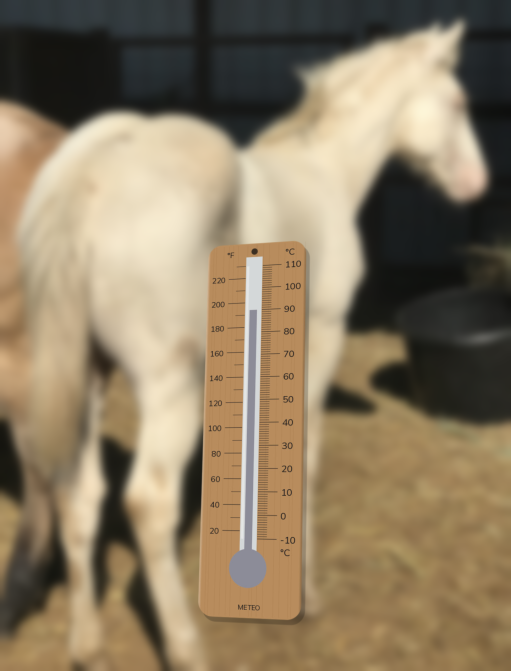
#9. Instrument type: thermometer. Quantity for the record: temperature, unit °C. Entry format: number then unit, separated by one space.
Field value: 90 °C
